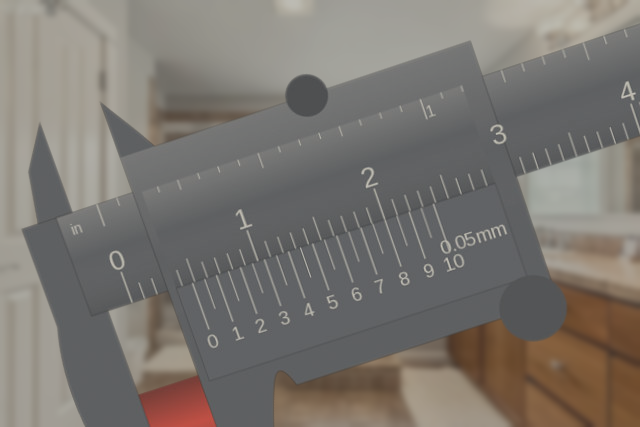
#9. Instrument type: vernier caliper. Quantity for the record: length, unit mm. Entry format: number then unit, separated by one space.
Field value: 4.8 mm
